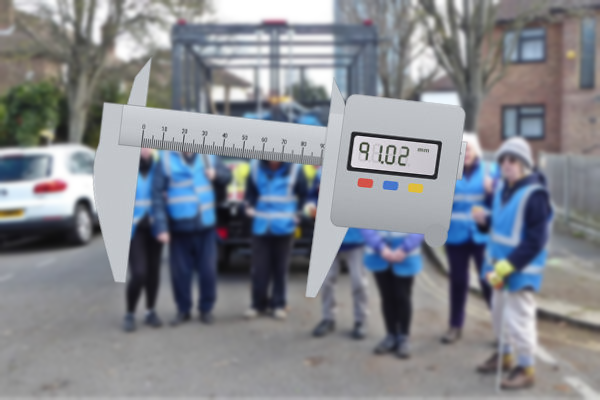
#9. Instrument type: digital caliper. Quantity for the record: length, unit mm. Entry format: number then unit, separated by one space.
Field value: 91.02 mm
